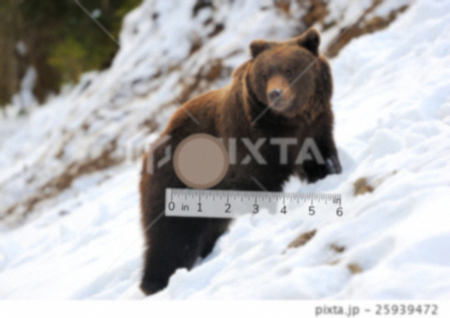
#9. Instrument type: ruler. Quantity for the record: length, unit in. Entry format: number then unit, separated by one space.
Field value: 2 in
